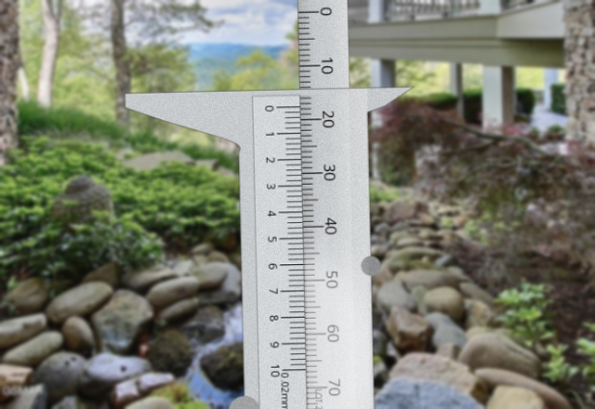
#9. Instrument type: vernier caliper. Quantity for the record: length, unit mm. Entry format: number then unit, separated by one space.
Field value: 17.6 mm
